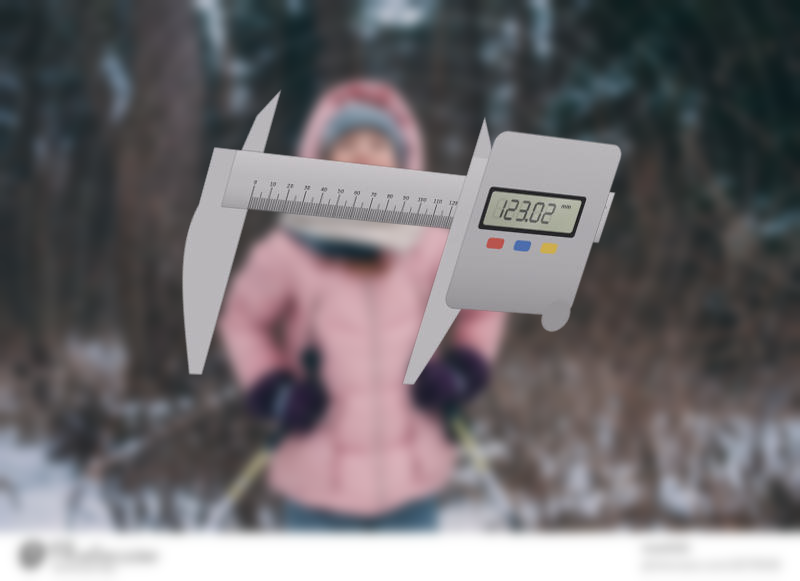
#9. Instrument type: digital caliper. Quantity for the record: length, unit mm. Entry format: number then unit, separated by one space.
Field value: 123.02 mm
